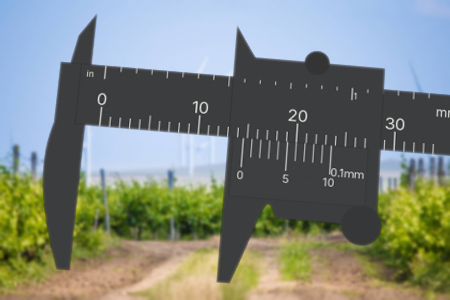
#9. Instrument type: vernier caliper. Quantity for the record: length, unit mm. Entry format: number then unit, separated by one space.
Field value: 14.6 mm
